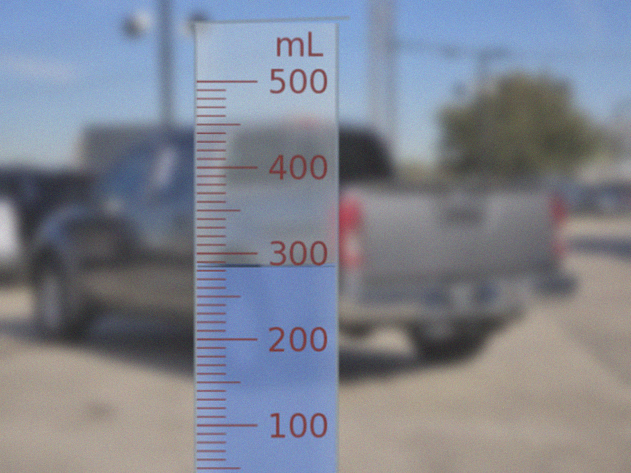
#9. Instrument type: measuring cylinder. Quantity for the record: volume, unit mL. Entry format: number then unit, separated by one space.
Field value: 285 mL
